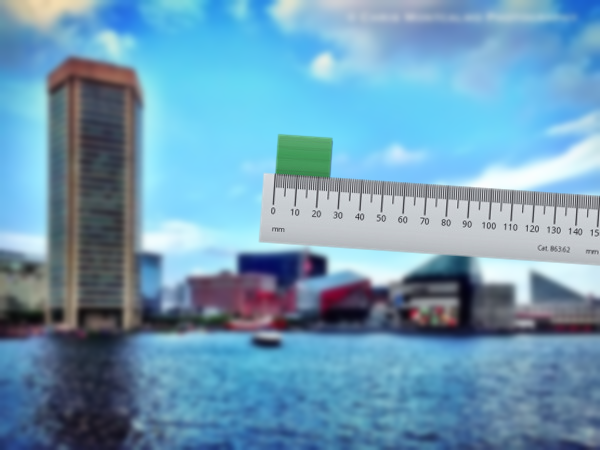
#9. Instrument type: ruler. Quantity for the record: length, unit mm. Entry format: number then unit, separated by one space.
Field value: 25 mm
